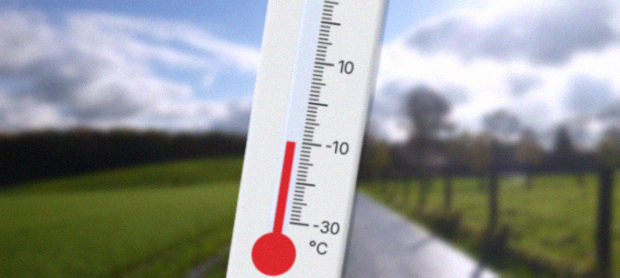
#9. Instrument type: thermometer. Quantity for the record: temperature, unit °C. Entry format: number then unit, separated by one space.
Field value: -10 °C
